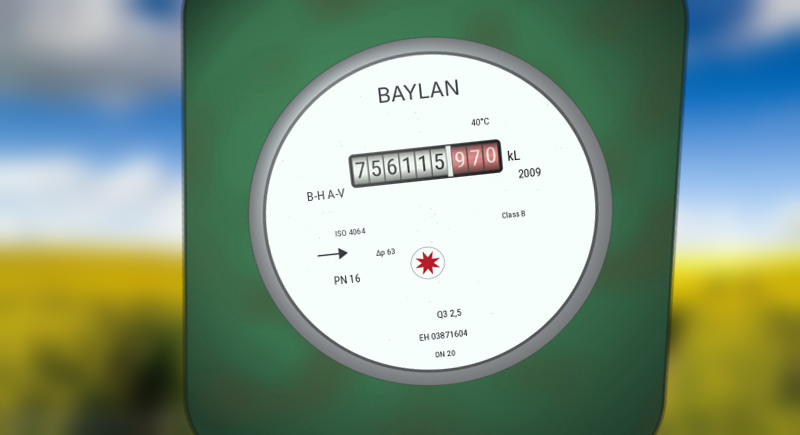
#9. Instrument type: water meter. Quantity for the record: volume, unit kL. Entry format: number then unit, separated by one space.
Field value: 756115.970 kL
